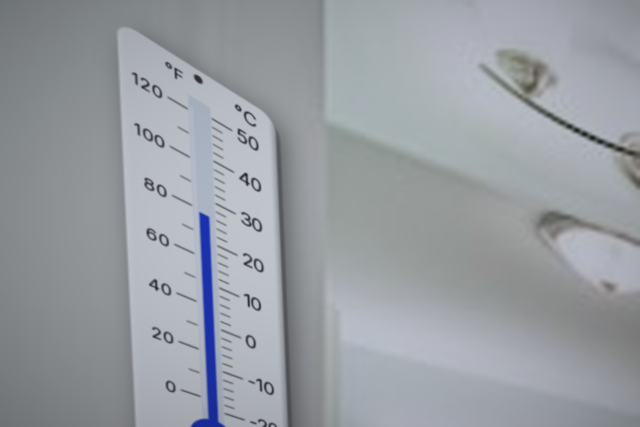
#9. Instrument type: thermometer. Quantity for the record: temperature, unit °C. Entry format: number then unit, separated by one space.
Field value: 26 °C
